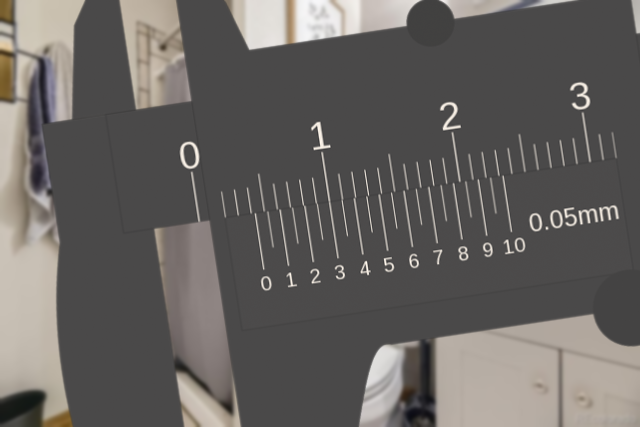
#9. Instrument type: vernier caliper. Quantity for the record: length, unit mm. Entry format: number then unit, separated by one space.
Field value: 4.3 mm
